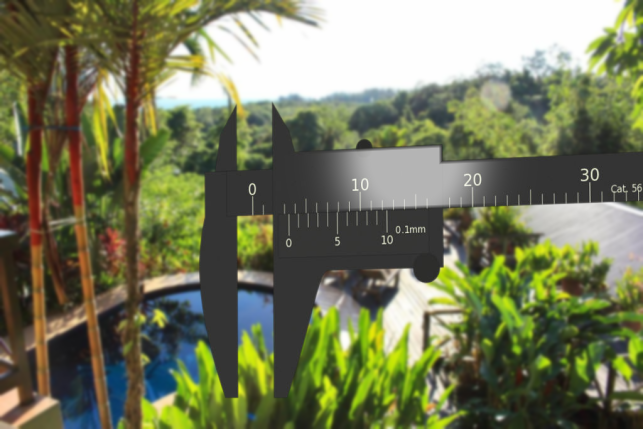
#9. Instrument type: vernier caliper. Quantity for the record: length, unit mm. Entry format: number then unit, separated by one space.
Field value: 3.4 mm
